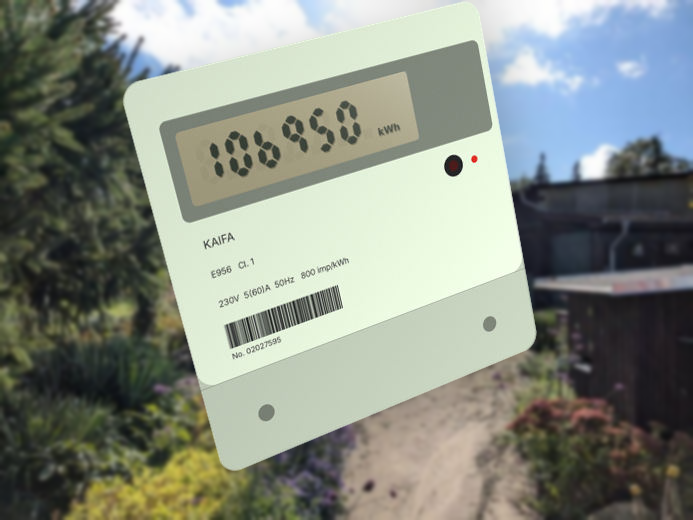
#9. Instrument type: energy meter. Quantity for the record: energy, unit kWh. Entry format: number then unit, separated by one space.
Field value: 106950 kWh
